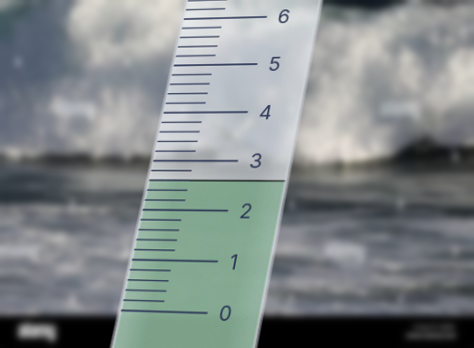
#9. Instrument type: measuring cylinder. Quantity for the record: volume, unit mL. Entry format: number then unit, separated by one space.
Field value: 2.6 mL
